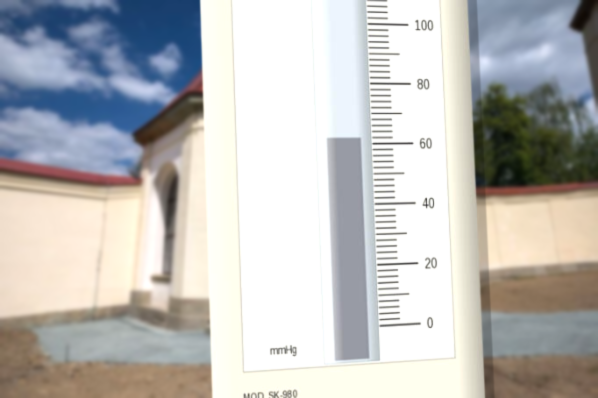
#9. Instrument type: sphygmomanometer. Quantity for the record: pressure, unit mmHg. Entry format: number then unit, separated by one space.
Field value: 62 mmHg
